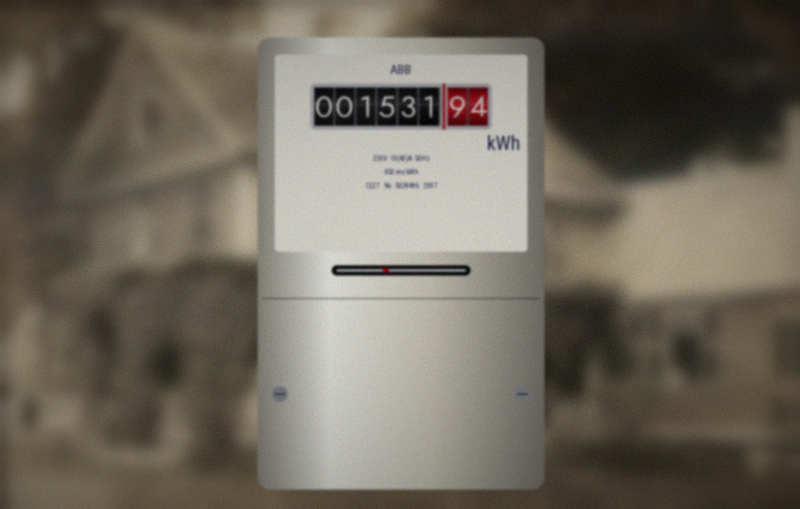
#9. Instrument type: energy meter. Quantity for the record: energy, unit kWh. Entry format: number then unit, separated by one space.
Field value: 1531.94 kWh
